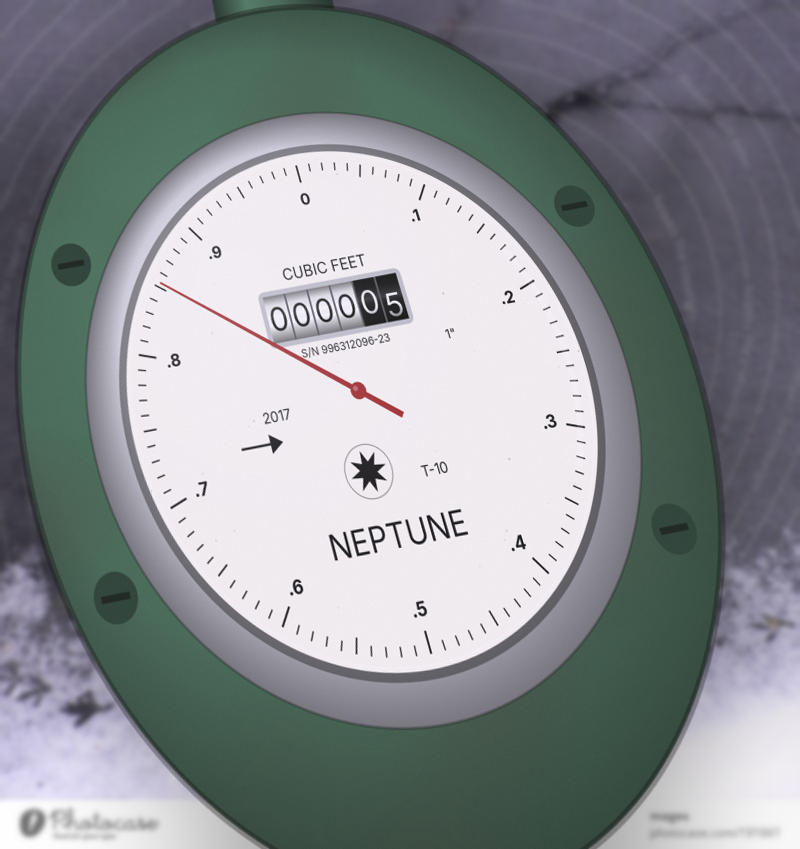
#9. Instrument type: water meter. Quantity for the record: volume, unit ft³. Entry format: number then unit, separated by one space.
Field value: 4.85 ft³
